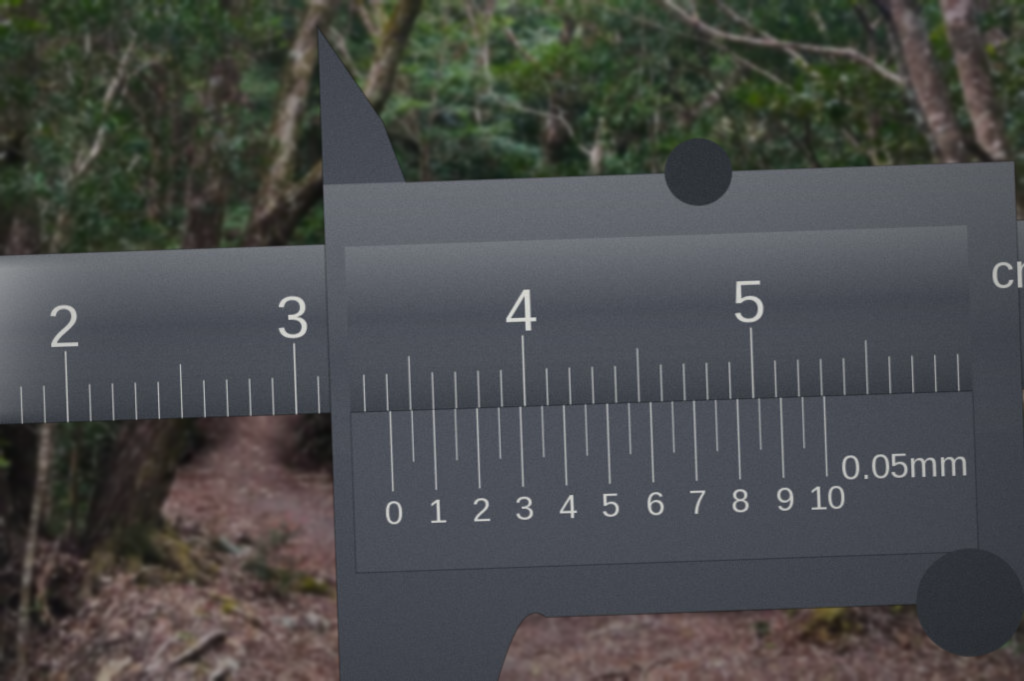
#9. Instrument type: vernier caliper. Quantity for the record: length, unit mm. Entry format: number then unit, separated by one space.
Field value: 34.1 mm
